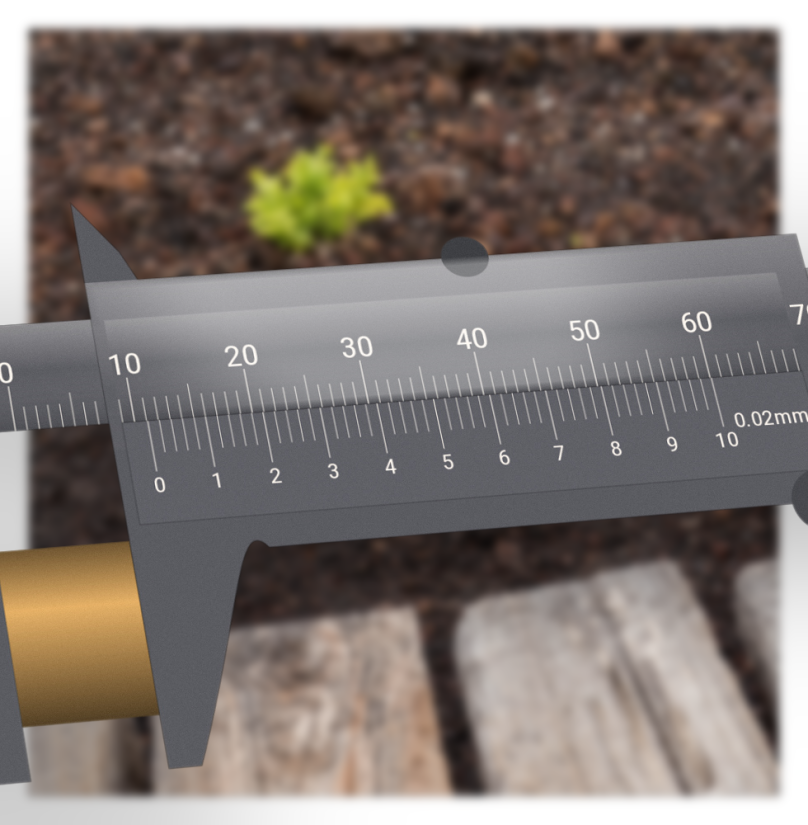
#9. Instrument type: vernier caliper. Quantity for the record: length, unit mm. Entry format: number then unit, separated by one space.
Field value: 11.1 mm
